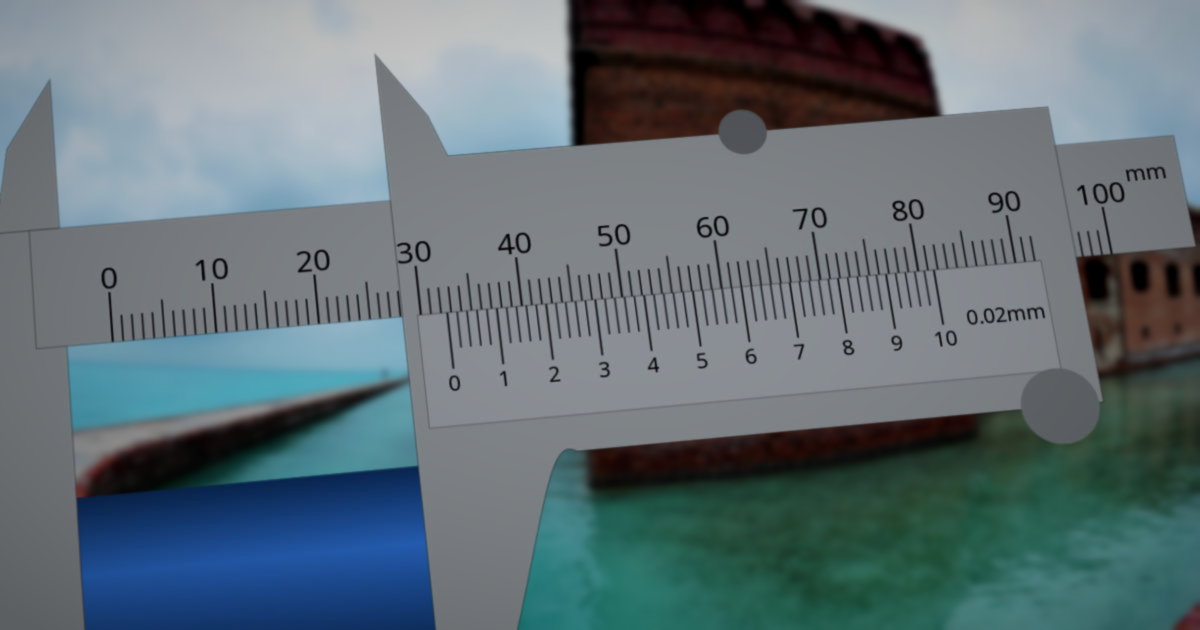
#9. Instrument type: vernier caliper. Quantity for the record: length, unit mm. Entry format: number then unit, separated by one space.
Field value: 32.6 mm
